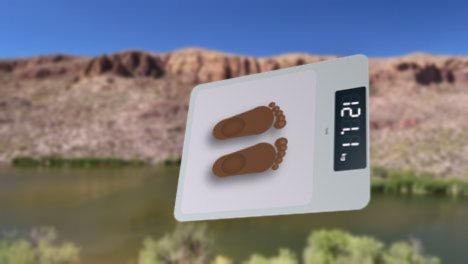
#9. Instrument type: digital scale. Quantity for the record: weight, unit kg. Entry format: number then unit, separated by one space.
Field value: 121.1 kg
